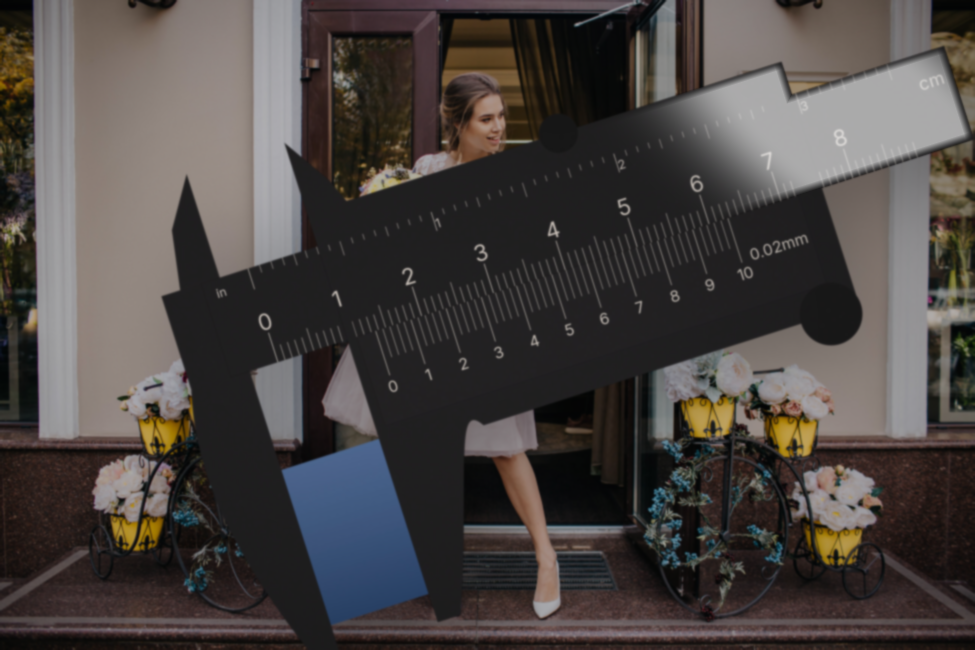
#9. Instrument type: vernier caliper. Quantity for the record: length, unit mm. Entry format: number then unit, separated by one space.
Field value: 13.6 mm
